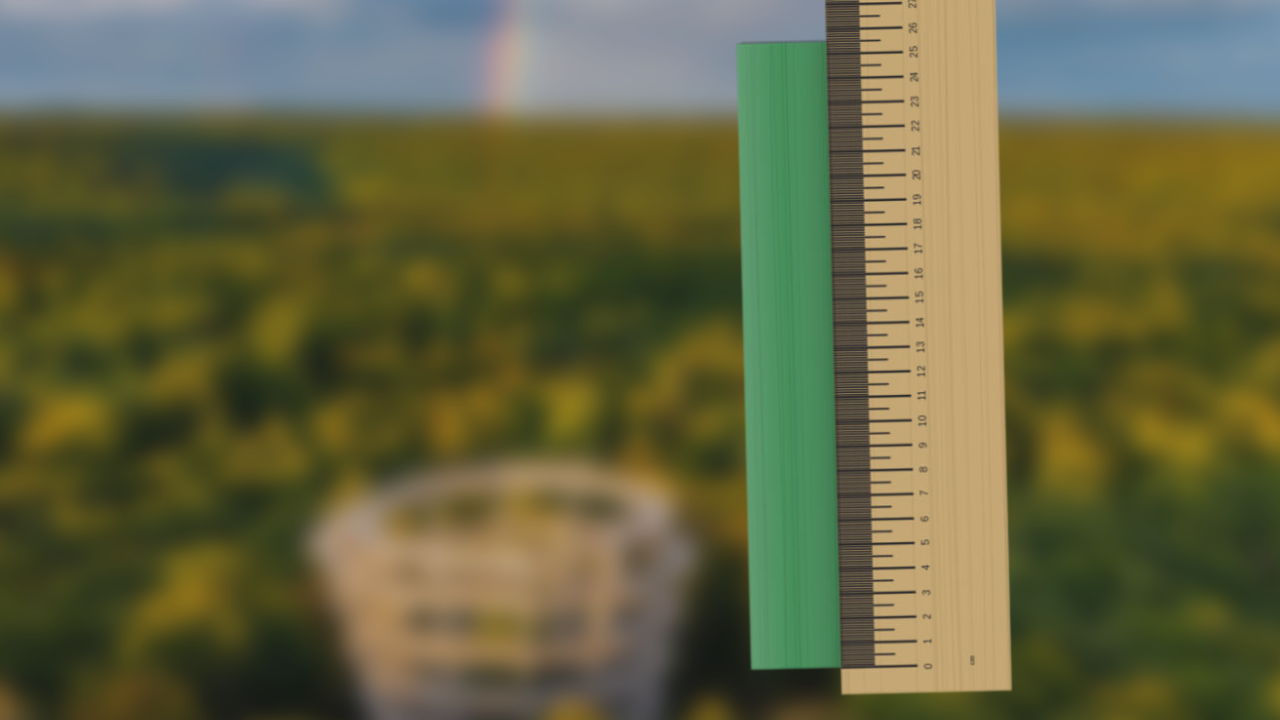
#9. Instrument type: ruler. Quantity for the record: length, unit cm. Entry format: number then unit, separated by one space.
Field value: 25.5 cm
